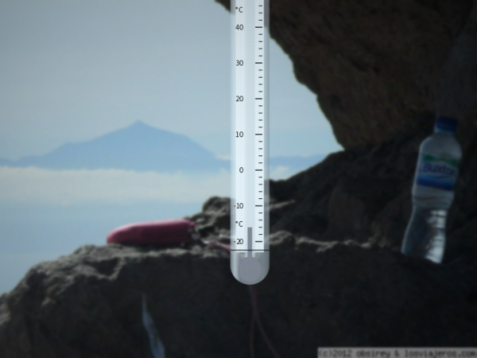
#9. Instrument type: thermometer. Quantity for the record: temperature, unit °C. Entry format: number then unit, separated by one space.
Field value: -16 °C
